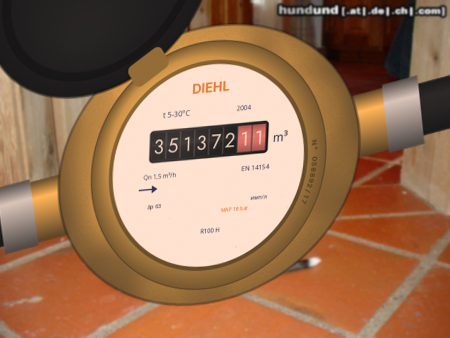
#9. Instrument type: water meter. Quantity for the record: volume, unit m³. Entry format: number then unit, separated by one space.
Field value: 351372.11 m³
